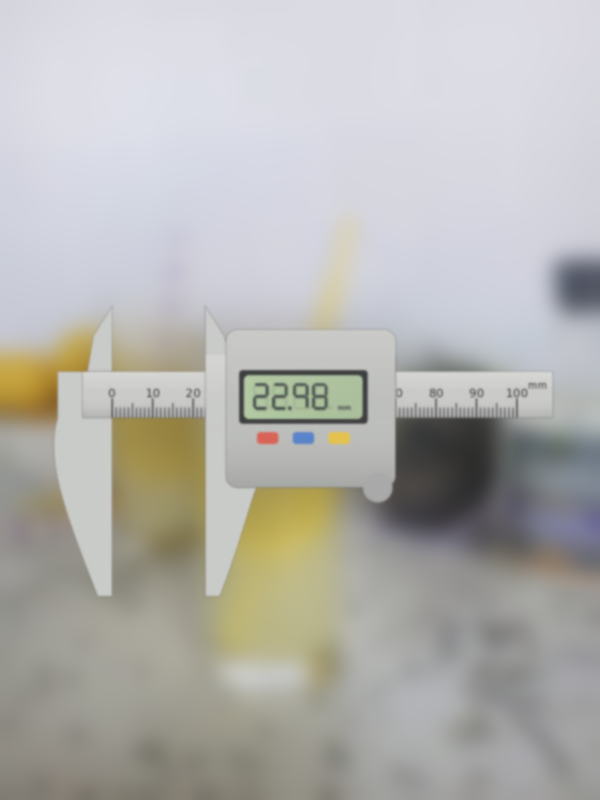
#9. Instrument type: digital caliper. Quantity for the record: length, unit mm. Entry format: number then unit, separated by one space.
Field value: 22.98 mm
